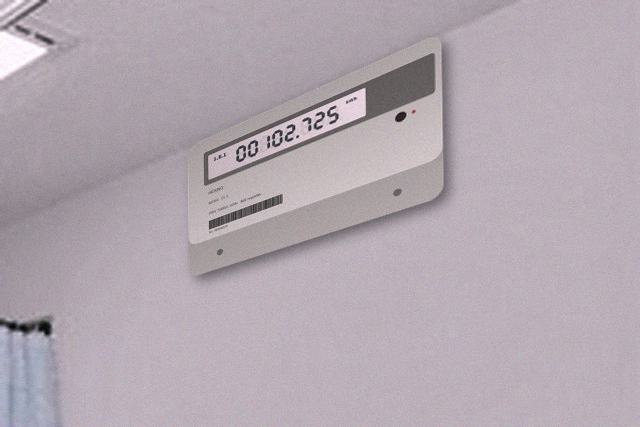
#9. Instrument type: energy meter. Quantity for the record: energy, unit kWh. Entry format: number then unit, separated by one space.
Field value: 102.725 kWh
